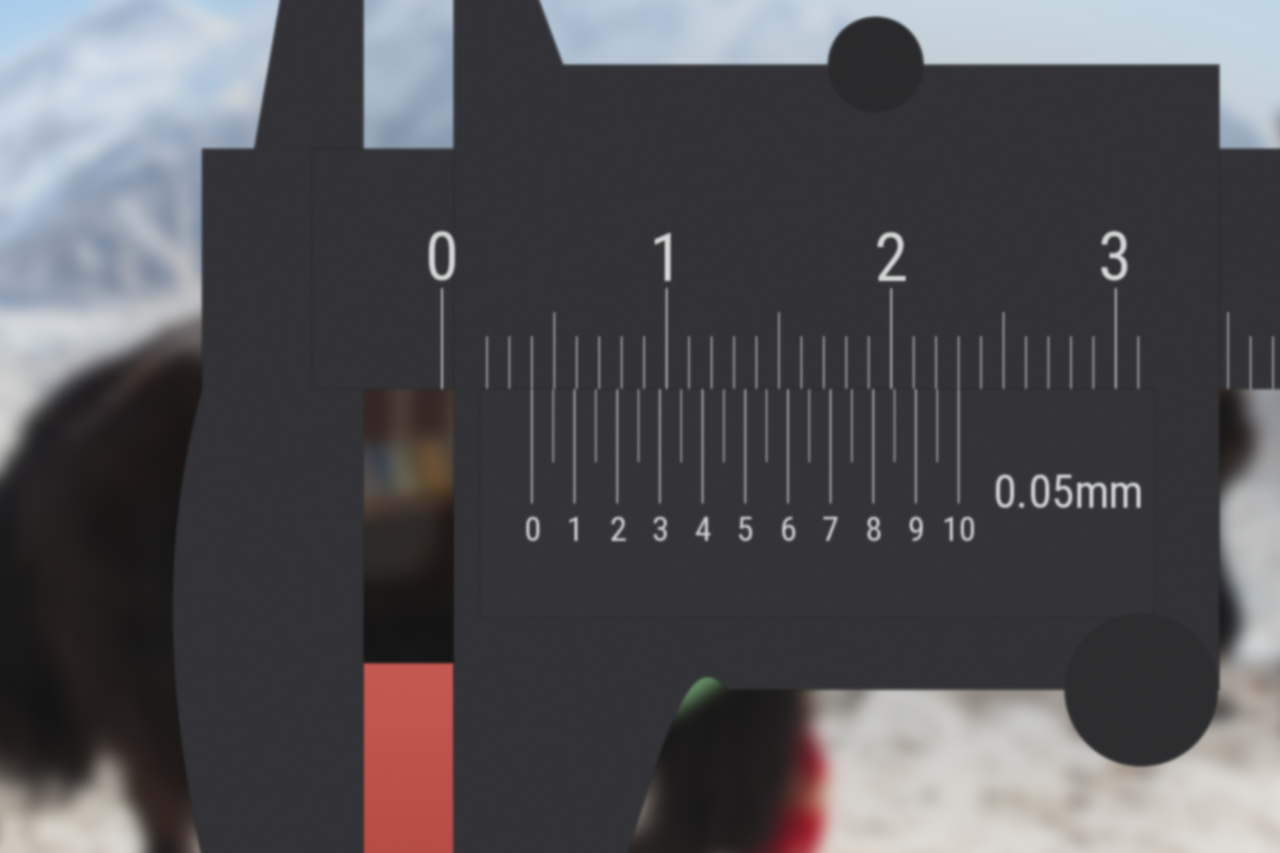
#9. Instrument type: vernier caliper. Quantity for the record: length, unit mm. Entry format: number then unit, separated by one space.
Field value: 4.0 mm
